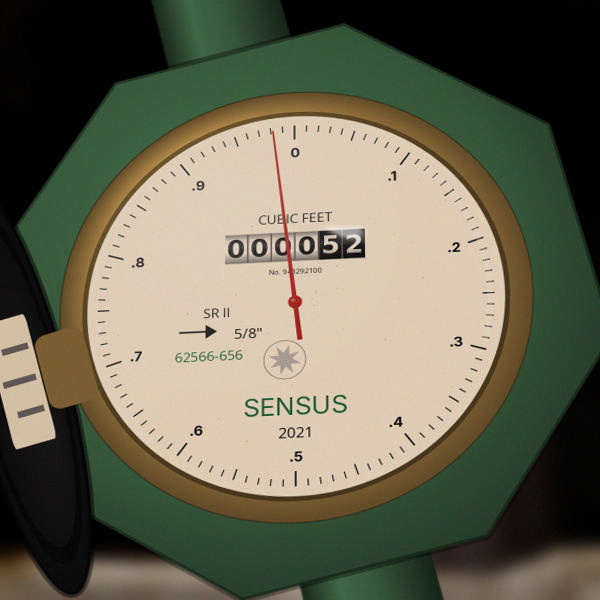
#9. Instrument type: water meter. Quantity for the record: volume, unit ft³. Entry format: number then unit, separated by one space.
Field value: 51.98 ft³
